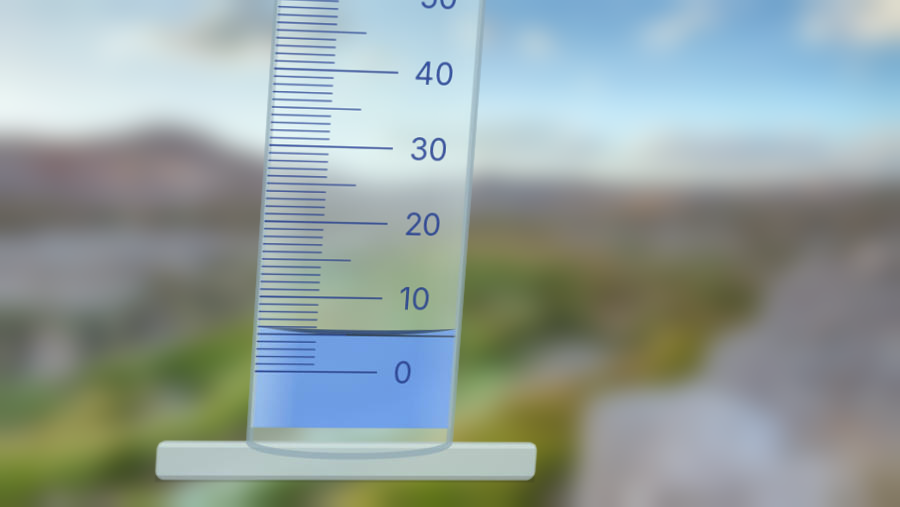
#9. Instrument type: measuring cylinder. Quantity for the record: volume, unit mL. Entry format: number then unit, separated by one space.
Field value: 5 mL
